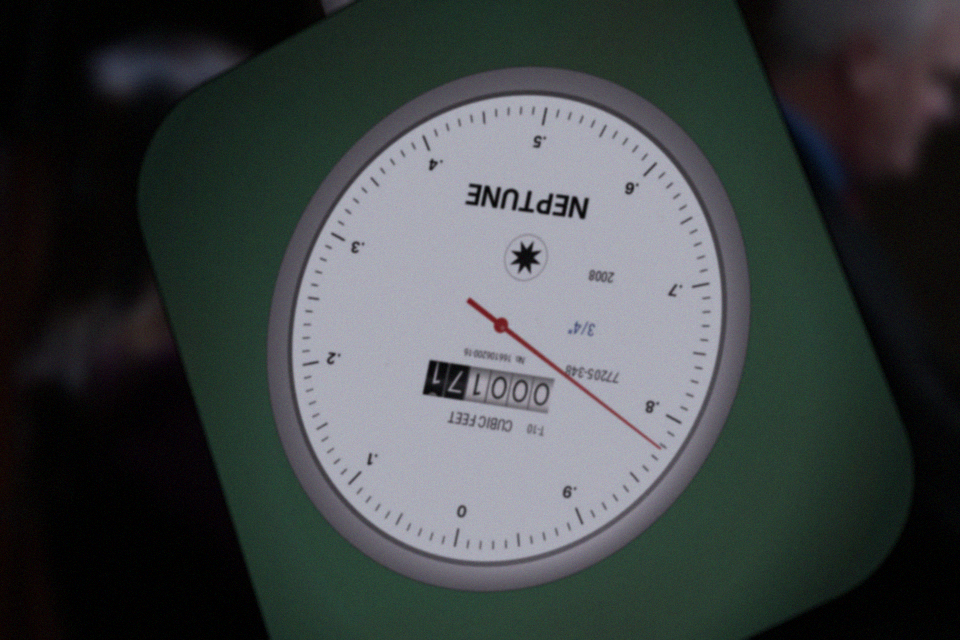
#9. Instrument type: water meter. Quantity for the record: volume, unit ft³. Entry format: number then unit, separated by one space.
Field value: 170.82 ft³
